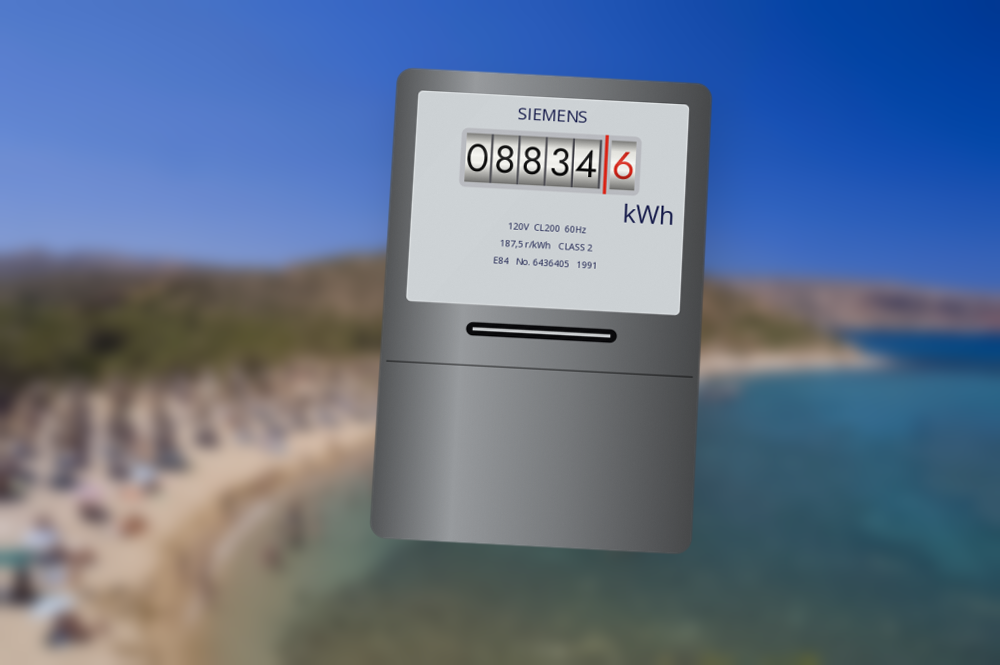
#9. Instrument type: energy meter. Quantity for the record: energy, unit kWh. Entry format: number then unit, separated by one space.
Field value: 8834.6 kWh
